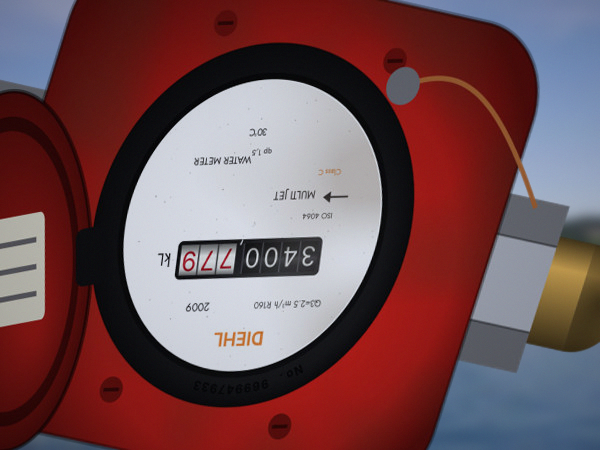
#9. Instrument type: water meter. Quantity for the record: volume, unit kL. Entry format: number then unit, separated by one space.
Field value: 3400.779 kL
